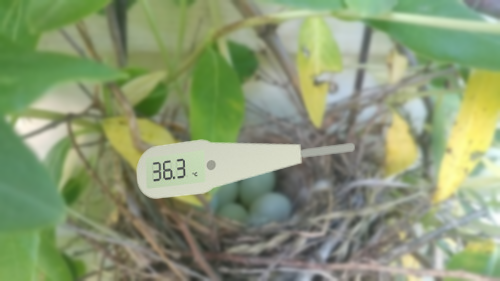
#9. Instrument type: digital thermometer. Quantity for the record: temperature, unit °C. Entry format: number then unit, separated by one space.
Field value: 36.3 °C
